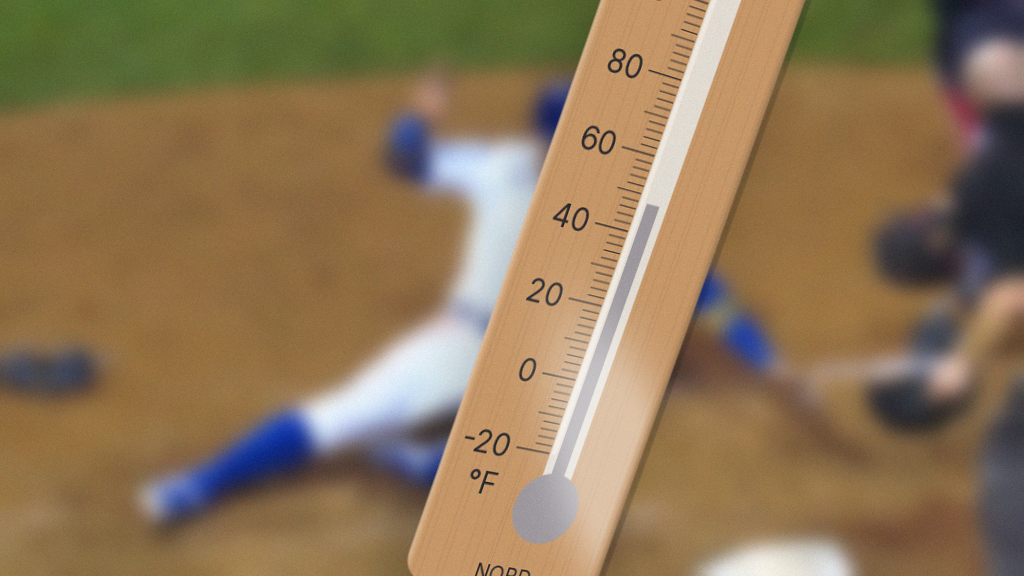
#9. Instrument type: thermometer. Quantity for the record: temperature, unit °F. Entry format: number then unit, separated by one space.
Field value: 48 °F
